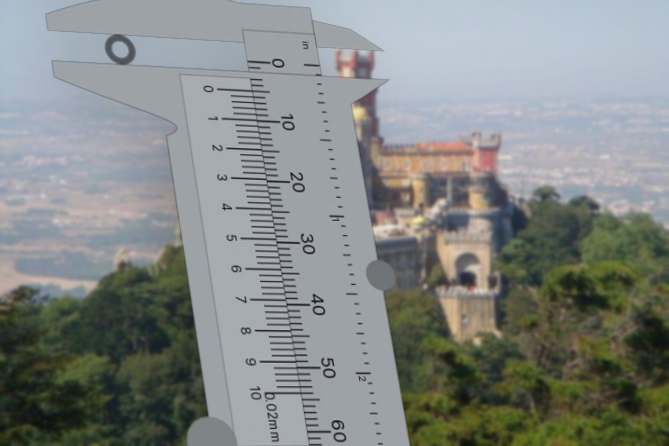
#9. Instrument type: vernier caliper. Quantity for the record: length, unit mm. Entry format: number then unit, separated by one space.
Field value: 5.0 mm
